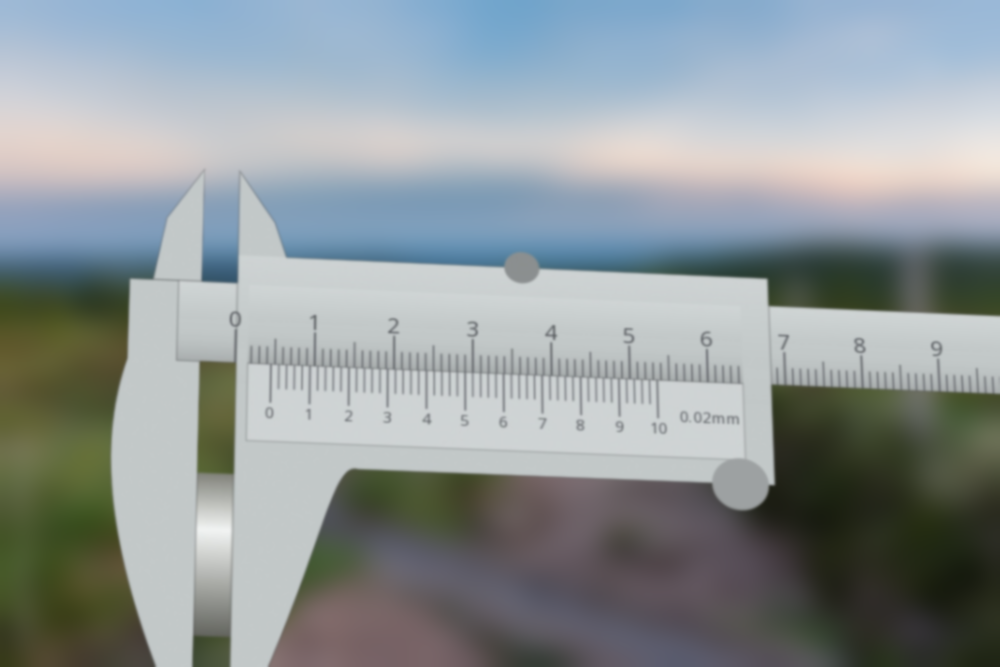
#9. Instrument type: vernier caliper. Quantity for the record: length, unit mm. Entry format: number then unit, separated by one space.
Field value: 4.5 mm
